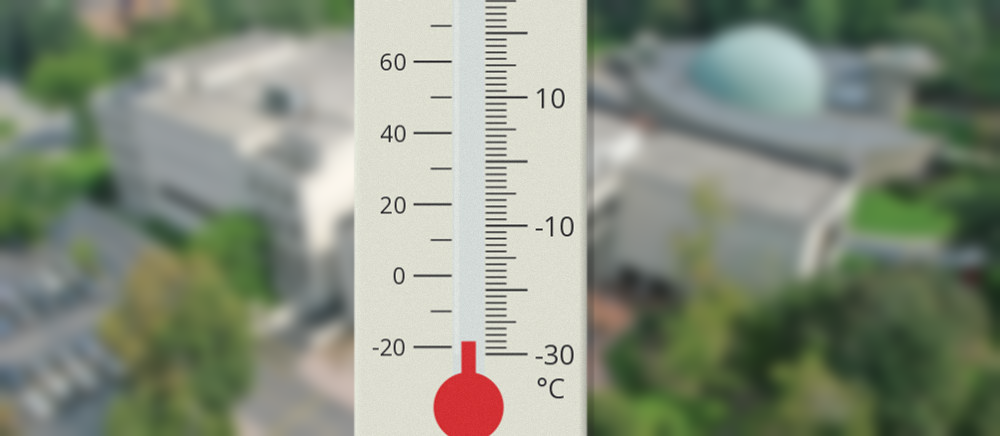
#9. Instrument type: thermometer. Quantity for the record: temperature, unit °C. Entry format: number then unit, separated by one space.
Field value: -28 °C
